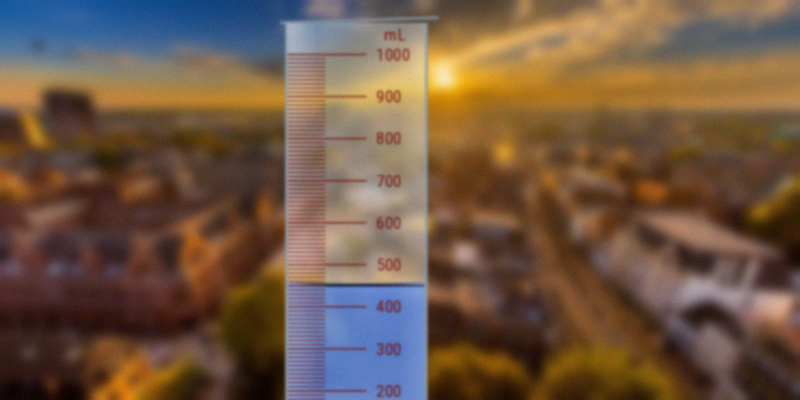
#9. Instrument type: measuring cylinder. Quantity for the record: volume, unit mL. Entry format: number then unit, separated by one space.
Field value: 450 mL
